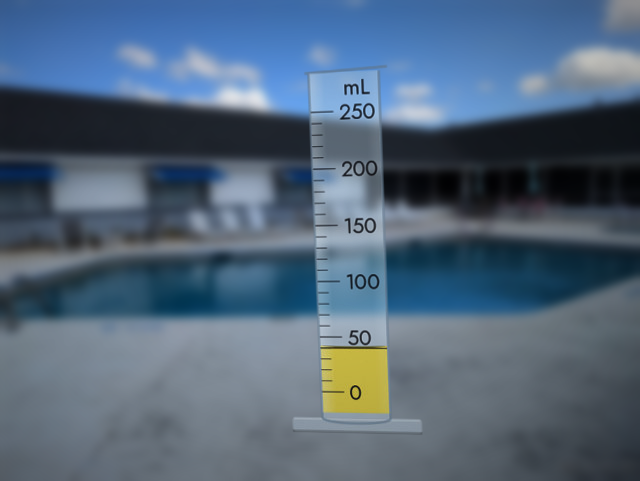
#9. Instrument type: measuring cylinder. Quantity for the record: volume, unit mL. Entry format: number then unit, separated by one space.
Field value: 40 mL
